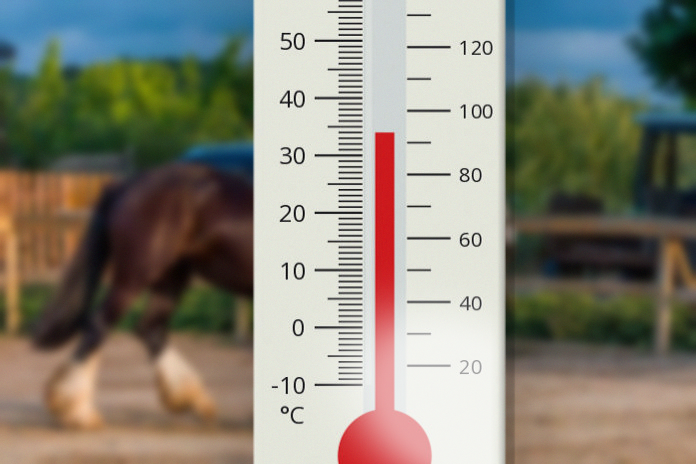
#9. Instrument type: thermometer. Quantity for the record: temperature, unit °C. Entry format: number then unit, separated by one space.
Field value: 34 °C
